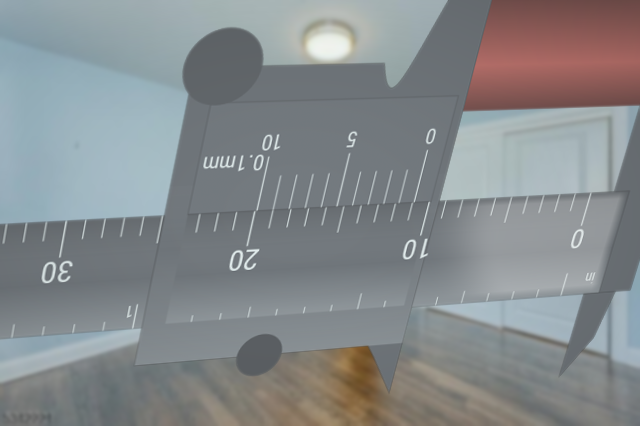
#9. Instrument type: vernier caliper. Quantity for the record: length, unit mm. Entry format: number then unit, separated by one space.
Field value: 10.9 mm
